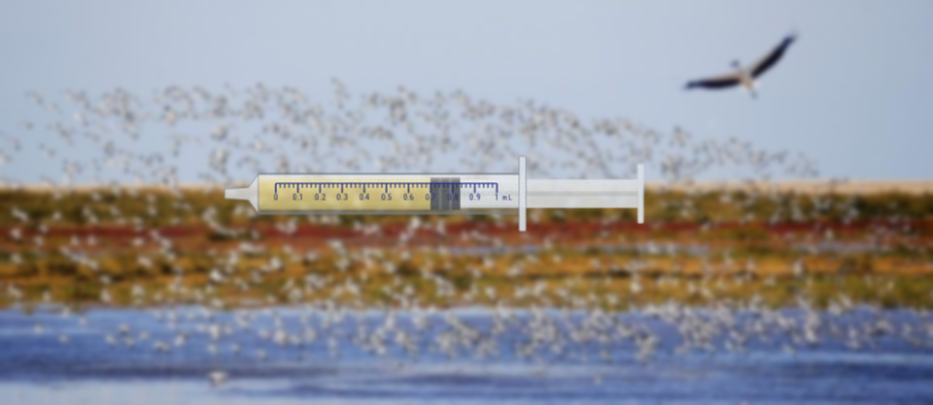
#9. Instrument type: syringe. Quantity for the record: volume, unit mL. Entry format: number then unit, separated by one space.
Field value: 0.7 mL
